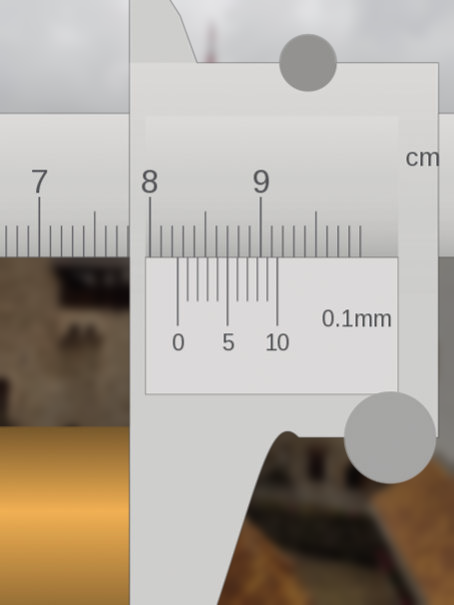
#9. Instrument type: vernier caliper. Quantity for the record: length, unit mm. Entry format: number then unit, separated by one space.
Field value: 82.5 mm
